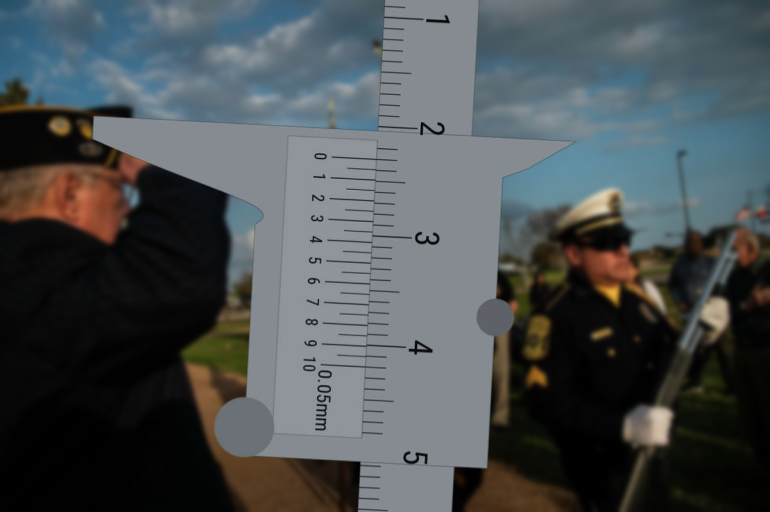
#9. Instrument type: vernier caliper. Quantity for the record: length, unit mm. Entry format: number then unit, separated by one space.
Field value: 23.0 mm
